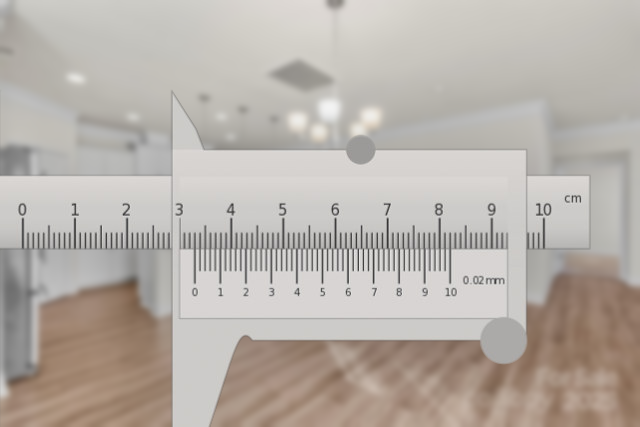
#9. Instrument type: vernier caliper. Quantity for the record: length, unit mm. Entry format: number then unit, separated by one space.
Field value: 33.0 mm
